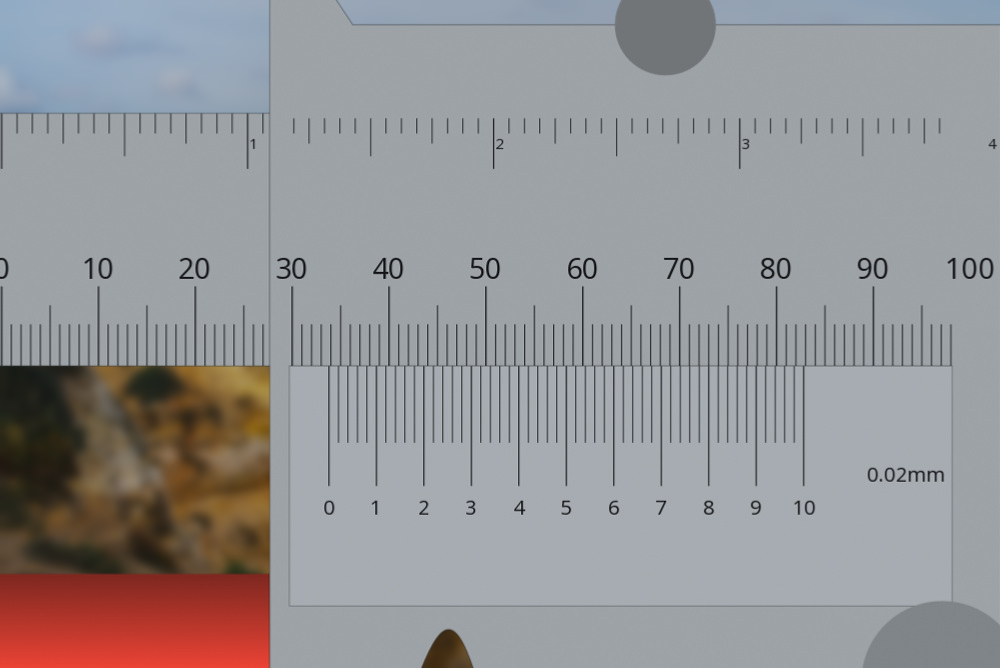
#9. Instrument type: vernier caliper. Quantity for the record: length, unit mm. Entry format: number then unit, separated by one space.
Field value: 33.8 mm
